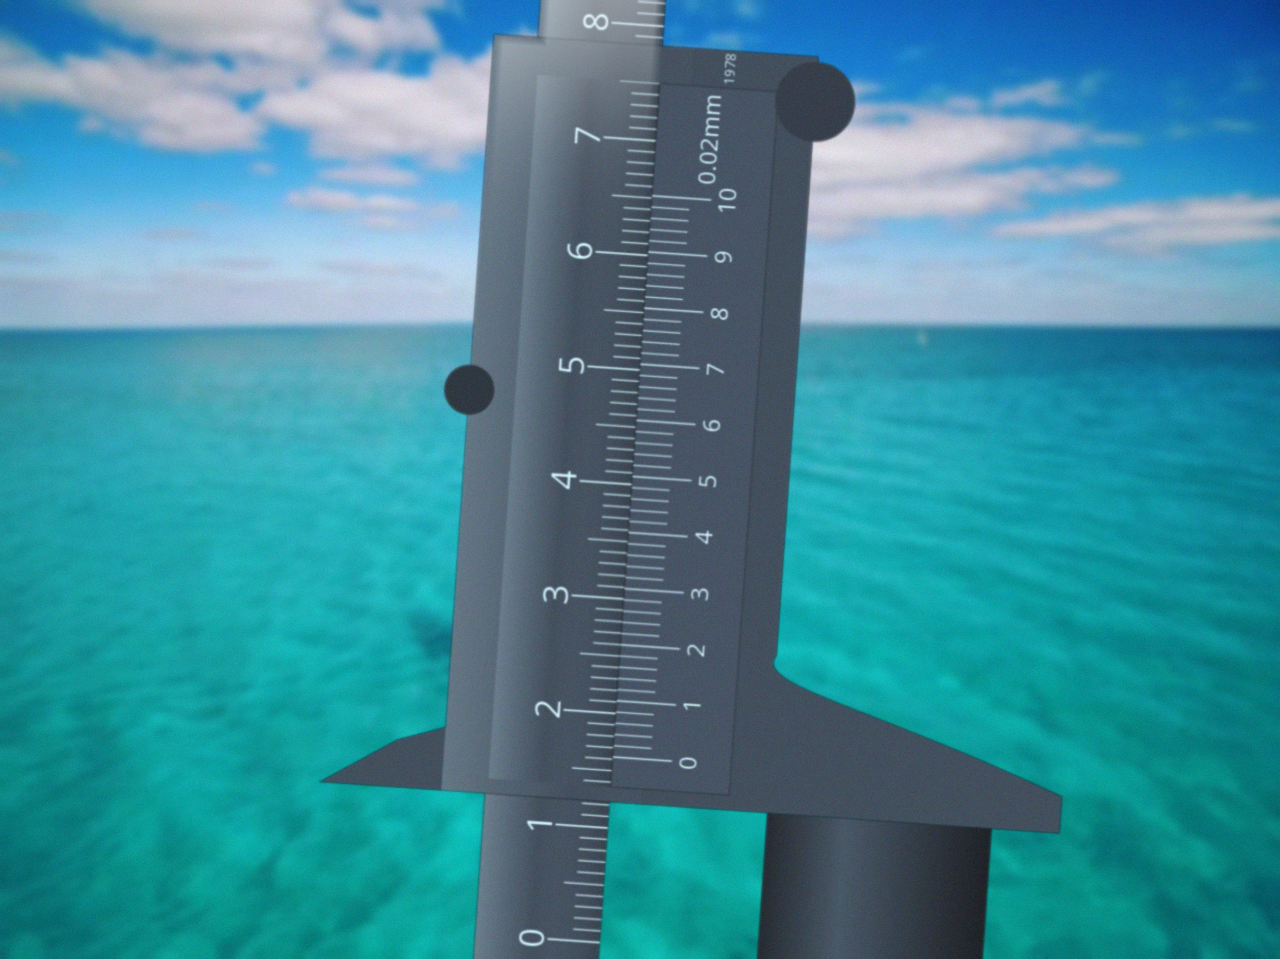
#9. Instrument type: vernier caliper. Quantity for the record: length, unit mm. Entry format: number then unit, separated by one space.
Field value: 16.2 mm
